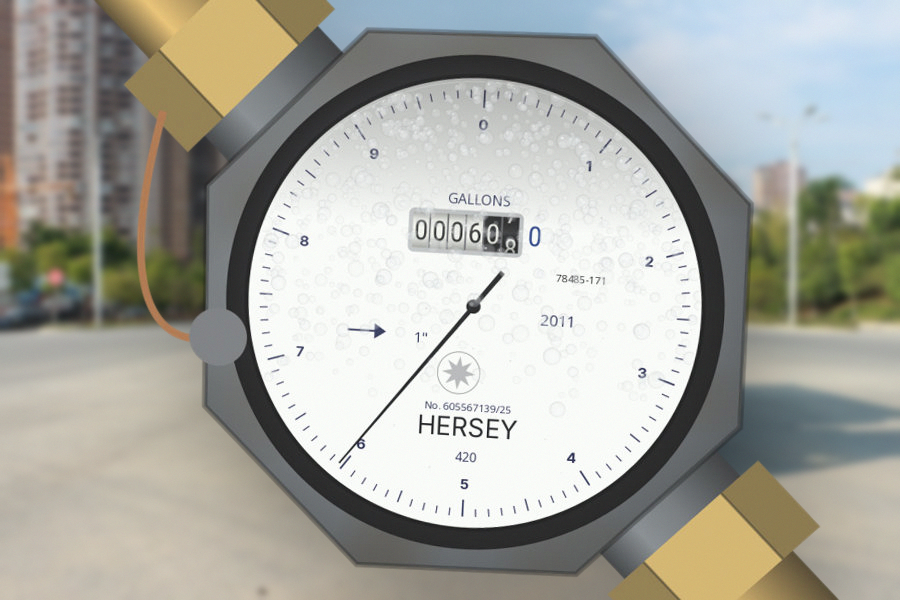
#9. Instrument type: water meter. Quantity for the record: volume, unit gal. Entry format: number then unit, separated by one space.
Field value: 6076.0 gal
